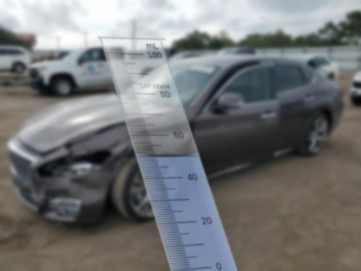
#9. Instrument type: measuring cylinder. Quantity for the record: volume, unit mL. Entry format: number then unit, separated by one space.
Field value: 50 mL
